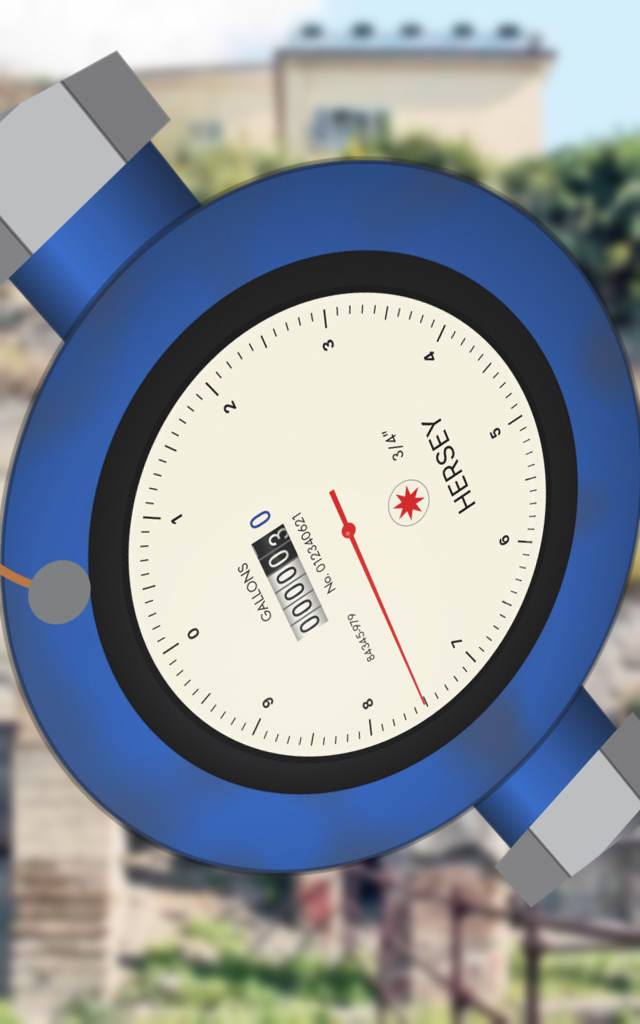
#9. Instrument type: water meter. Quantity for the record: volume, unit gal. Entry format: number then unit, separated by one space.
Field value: 27.5 gal
